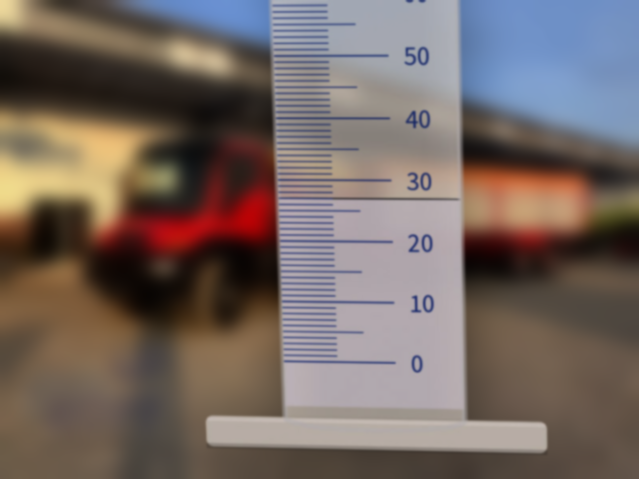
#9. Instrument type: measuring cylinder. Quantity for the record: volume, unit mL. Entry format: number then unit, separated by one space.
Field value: 27 mL
